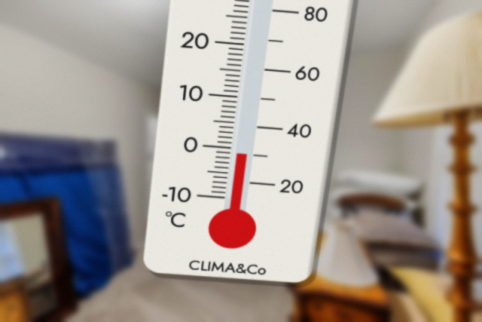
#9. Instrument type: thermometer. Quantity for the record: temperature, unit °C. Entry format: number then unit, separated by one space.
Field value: -1 °C
